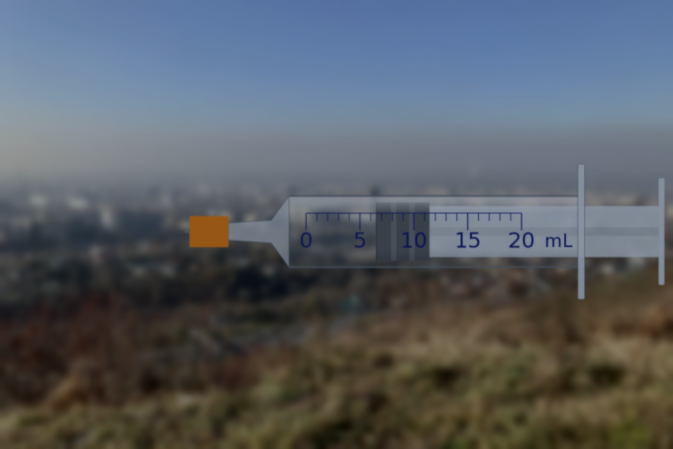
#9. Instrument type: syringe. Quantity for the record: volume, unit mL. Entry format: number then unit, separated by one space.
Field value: 6.5 mL
